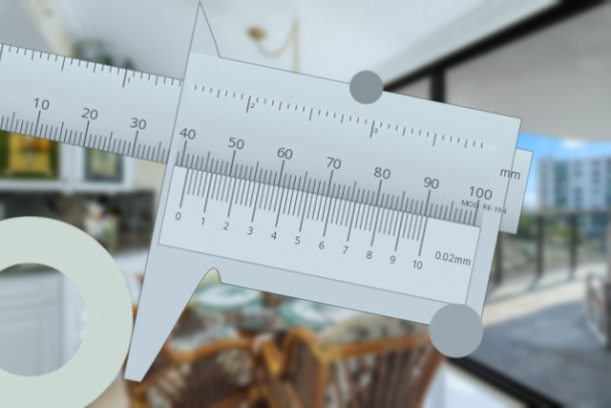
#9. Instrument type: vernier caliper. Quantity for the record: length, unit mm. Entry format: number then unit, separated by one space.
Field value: 41.5 mm
